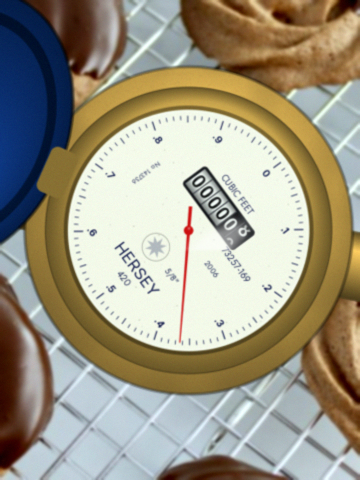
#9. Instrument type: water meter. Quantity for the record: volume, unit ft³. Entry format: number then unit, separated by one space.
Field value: 8.36 ft³
